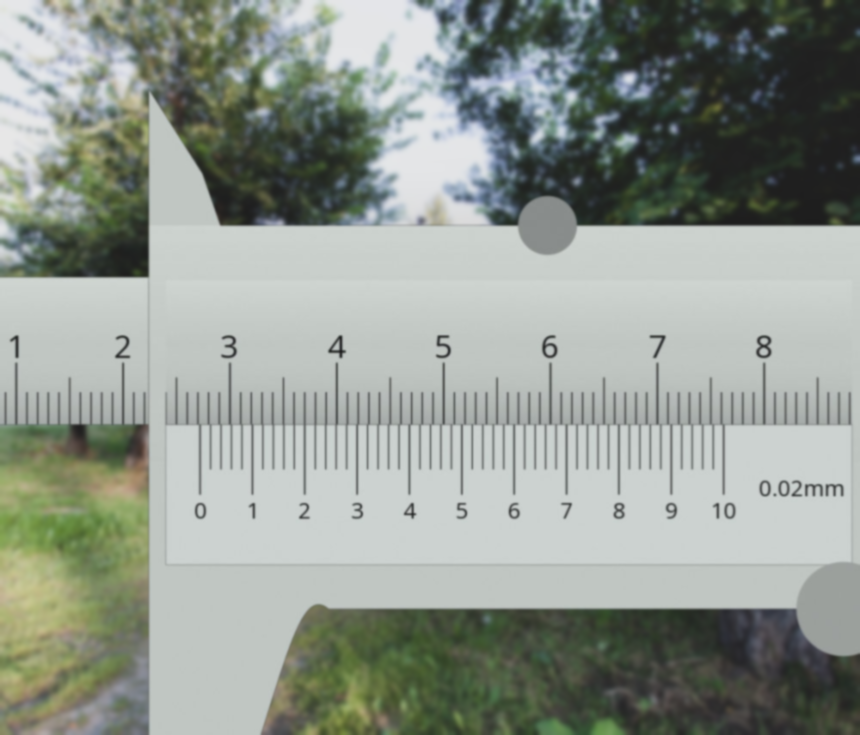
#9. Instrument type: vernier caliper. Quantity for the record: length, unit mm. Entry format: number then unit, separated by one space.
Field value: 27.2 mm
